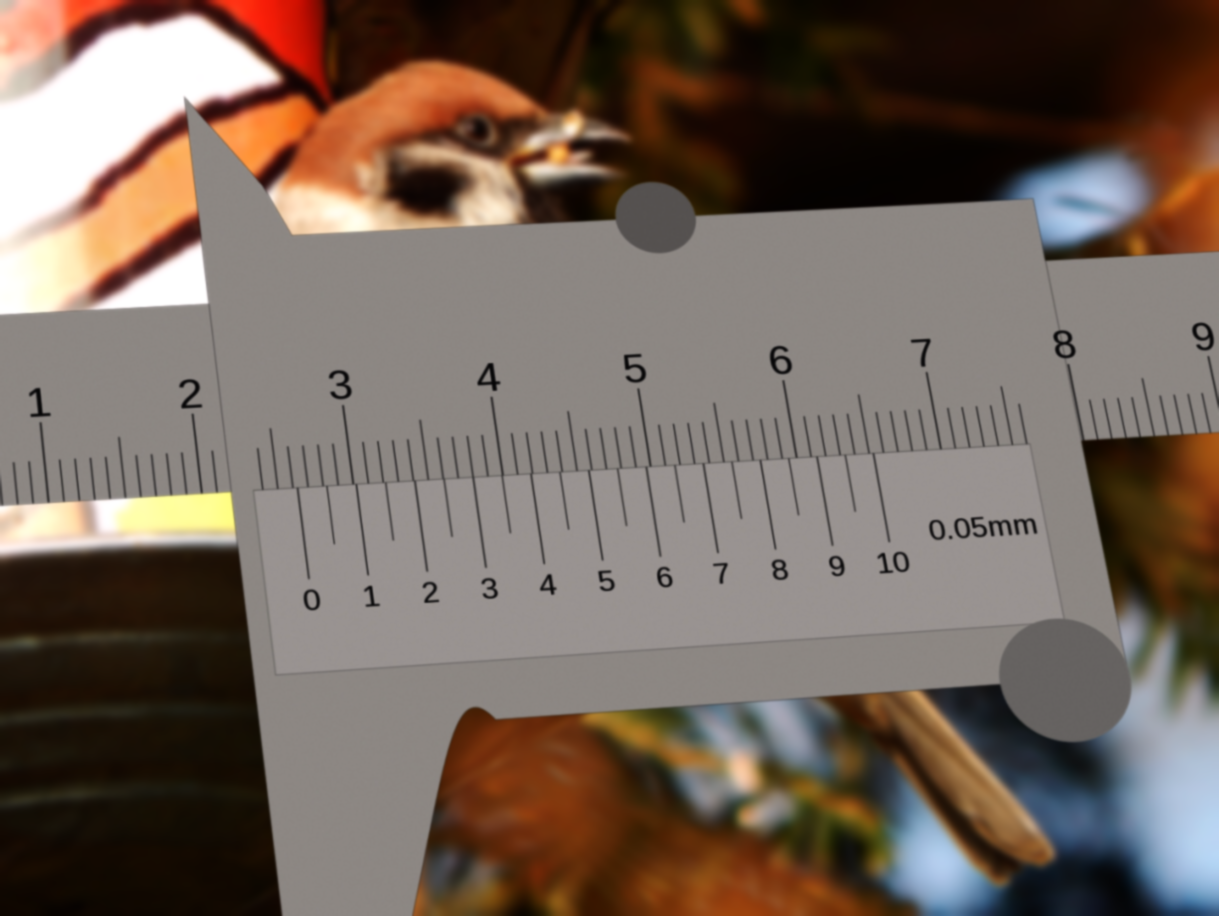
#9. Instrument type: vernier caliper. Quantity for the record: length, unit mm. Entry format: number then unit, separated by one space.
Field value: 26.3 mm
